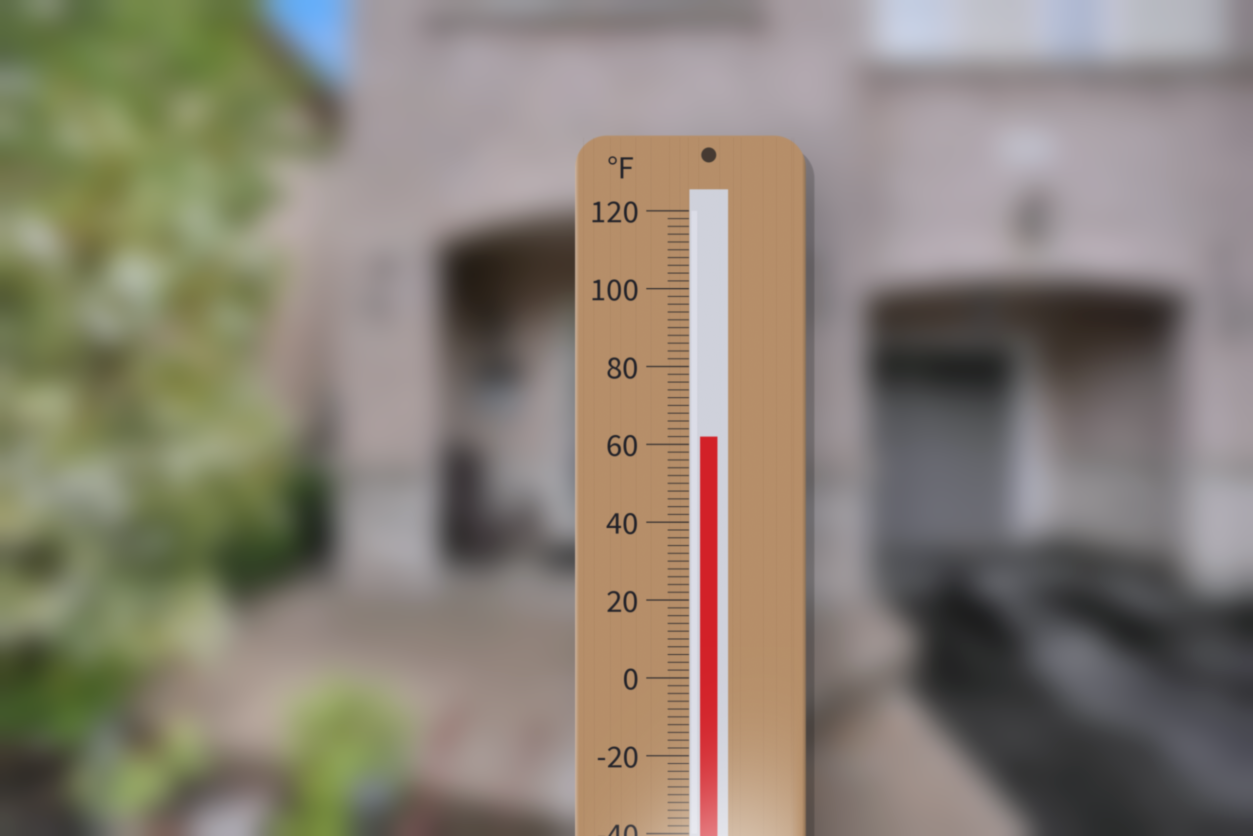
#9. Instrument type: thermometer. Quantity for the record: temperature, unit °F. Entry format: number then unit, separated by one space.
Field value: 62 °F
